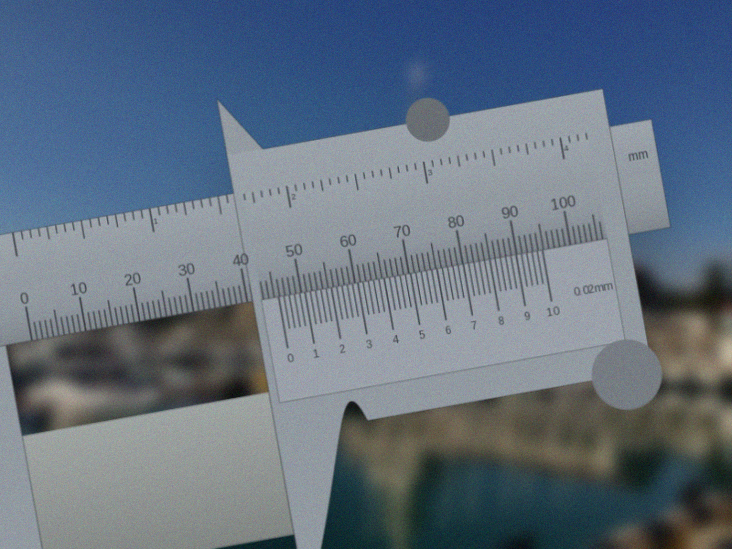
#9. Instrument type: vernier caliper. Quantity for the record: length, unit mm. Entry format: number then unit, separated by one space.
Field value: 45.8 mm
